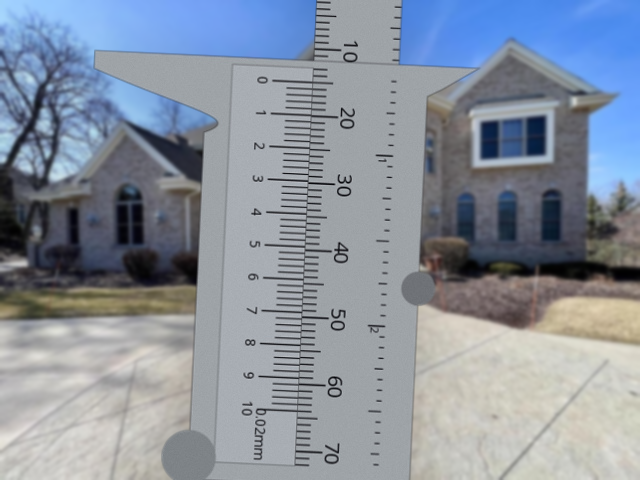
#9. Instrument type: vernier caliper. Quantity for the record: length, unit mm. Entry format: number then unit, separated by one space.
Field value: 15.0 mm
